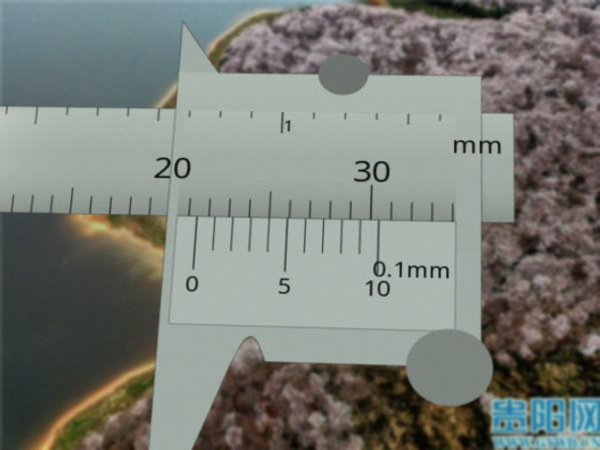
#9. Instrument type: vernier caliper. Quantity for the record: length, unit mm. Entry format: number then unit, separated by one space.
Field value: 21.4 mm
